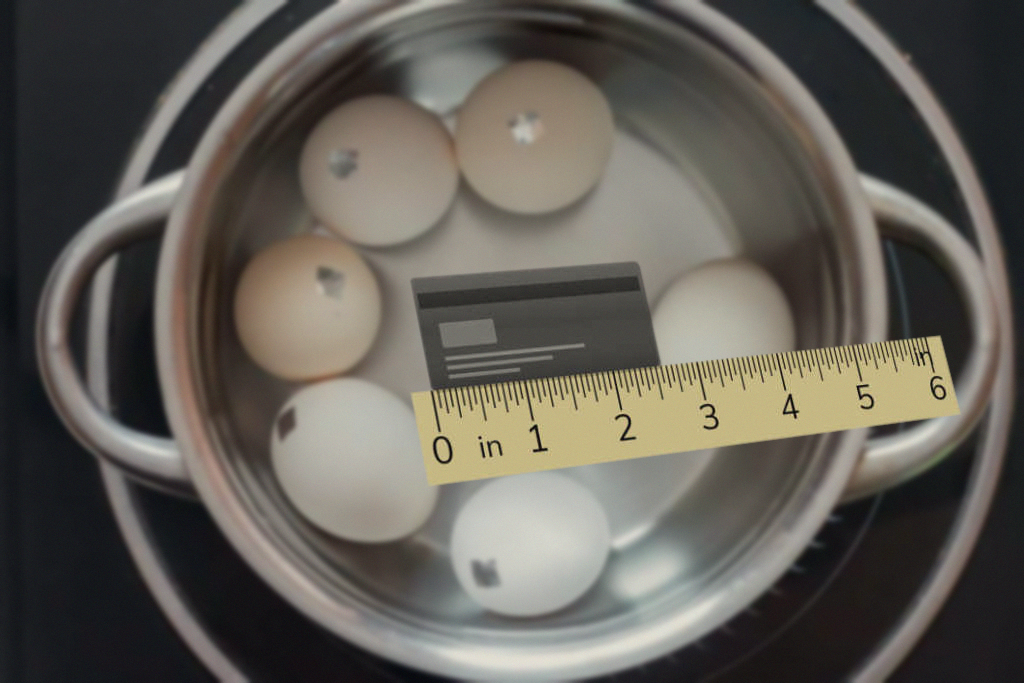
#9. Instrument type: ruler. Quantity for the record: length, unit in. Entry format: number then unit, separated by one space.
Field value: 2.5625 in
